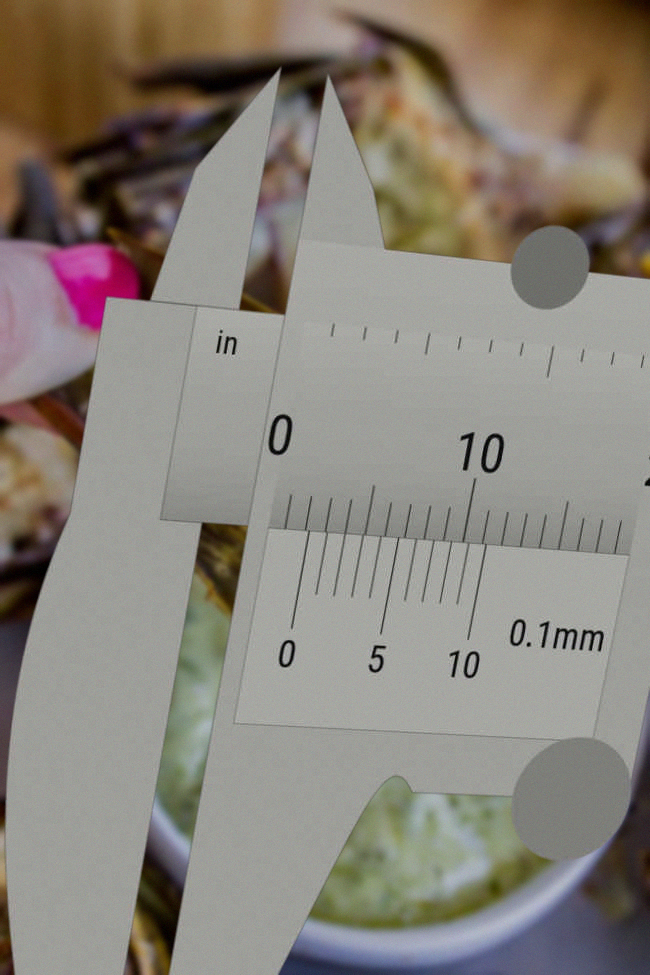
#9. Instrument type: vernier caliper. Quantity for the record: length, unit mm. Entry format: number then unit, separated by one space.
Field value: 2.2 mm
